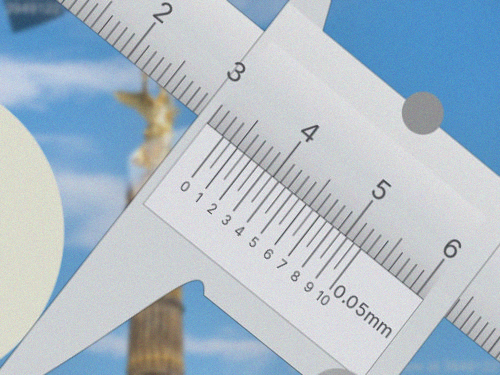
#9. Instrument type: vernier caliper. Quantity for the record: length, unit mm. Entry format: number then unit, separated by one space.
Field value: 33.2 mm
